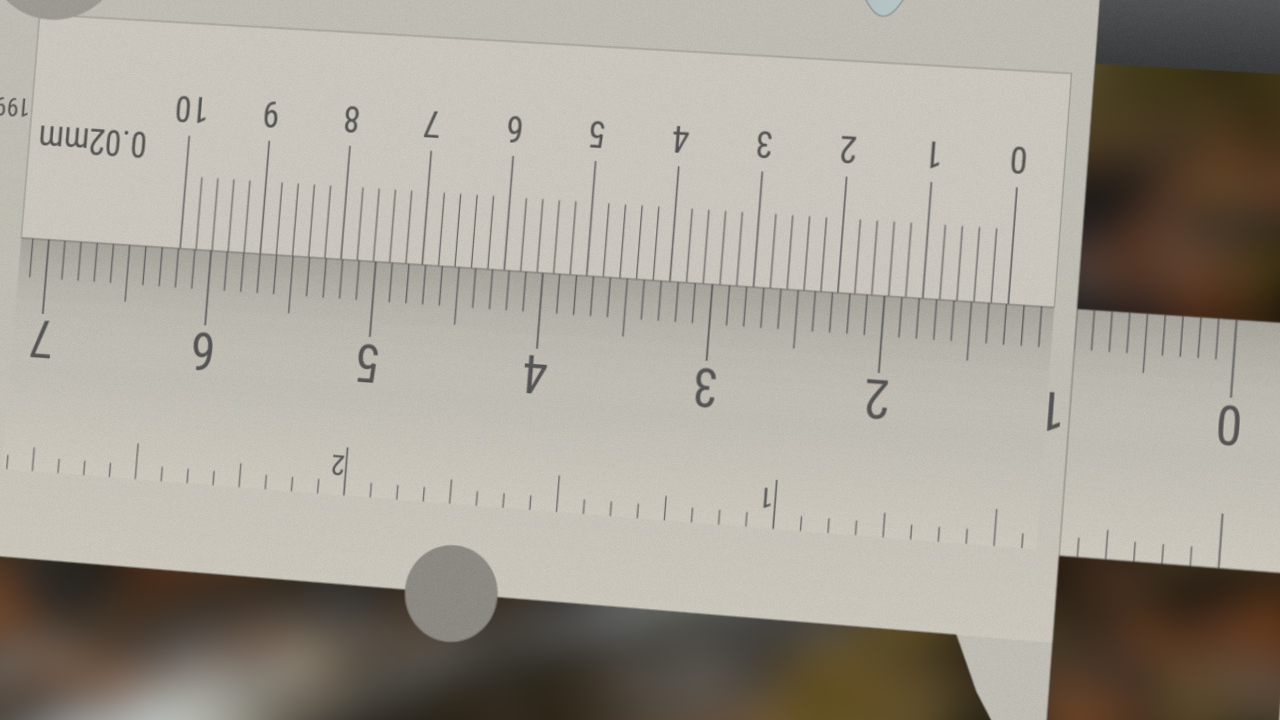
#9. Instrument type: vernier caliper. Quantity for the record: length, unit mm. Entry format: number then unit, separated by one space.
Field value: 12.9 mm
